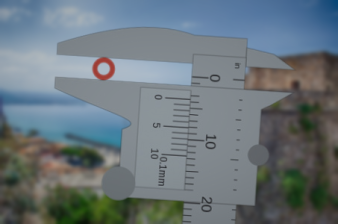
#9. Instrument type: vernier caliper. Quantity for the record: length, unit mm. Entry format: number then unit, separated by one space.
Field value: 3.6 mm
